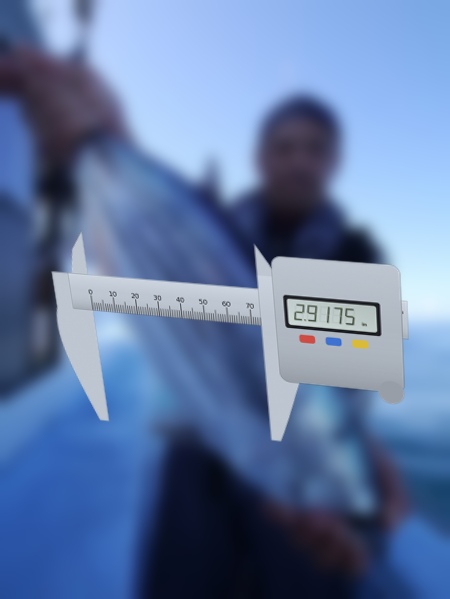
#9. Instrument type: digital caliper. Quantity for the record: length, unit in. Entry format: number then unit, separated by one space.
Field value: 2.9175 in
